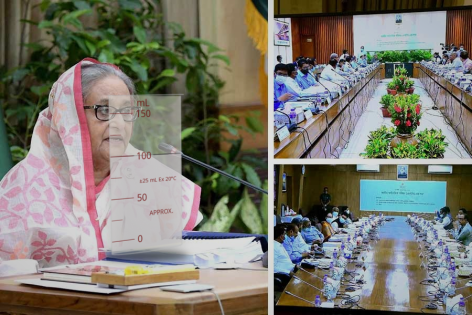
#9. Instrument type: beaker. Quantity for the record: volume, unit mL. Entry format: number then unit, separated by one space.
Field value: 100 mL
